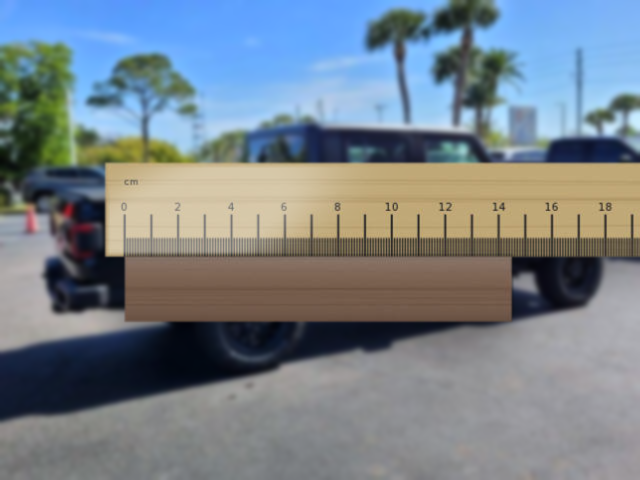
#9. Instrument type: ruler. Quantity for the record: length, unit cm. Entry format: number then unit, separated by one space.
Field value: 14.5 cm
